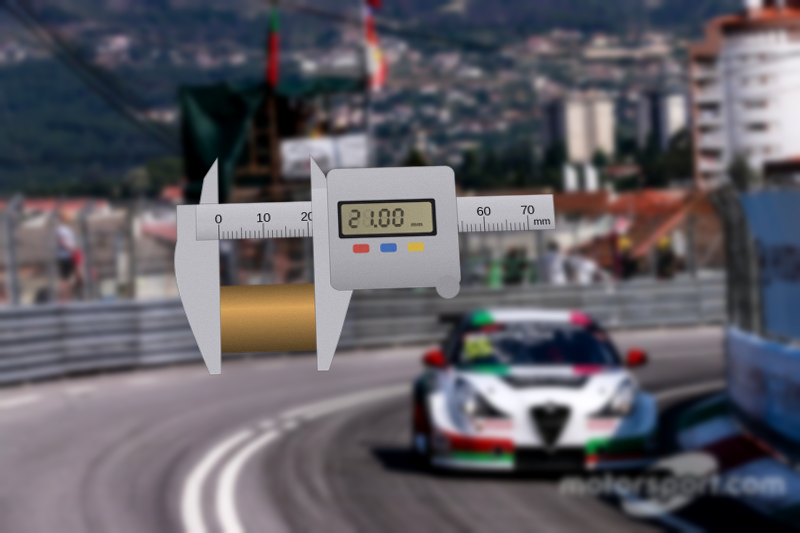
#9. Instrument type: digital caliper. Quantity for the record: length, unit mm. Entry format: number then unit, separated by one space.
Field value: 21.00 mm
